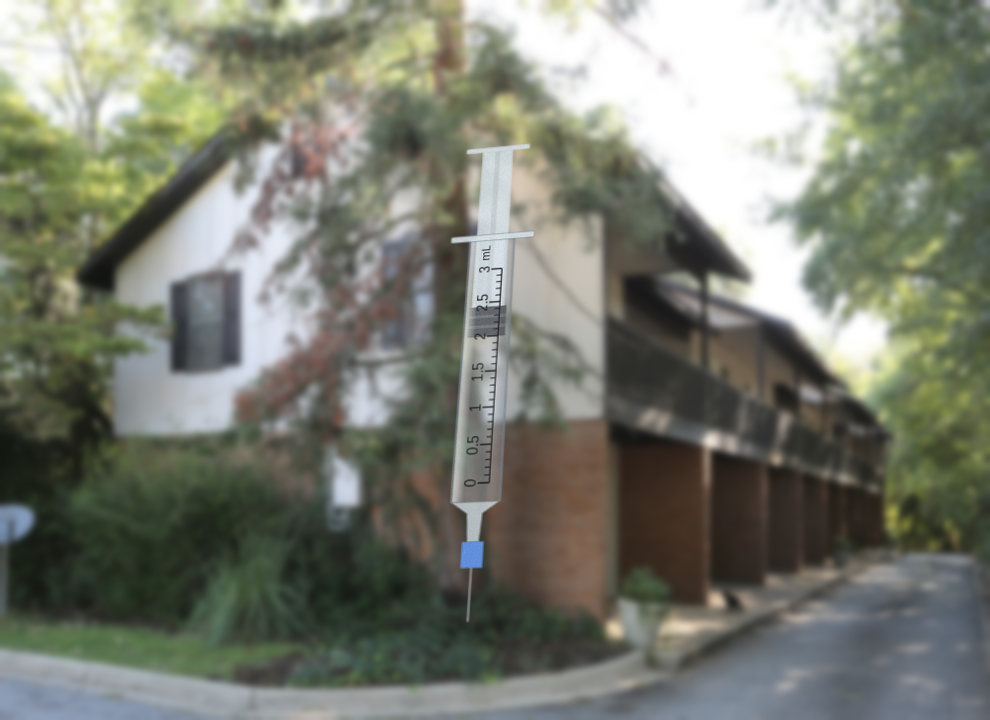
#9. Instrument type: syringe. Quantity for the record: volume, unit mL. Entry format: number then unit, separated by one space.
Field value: 2 mL
